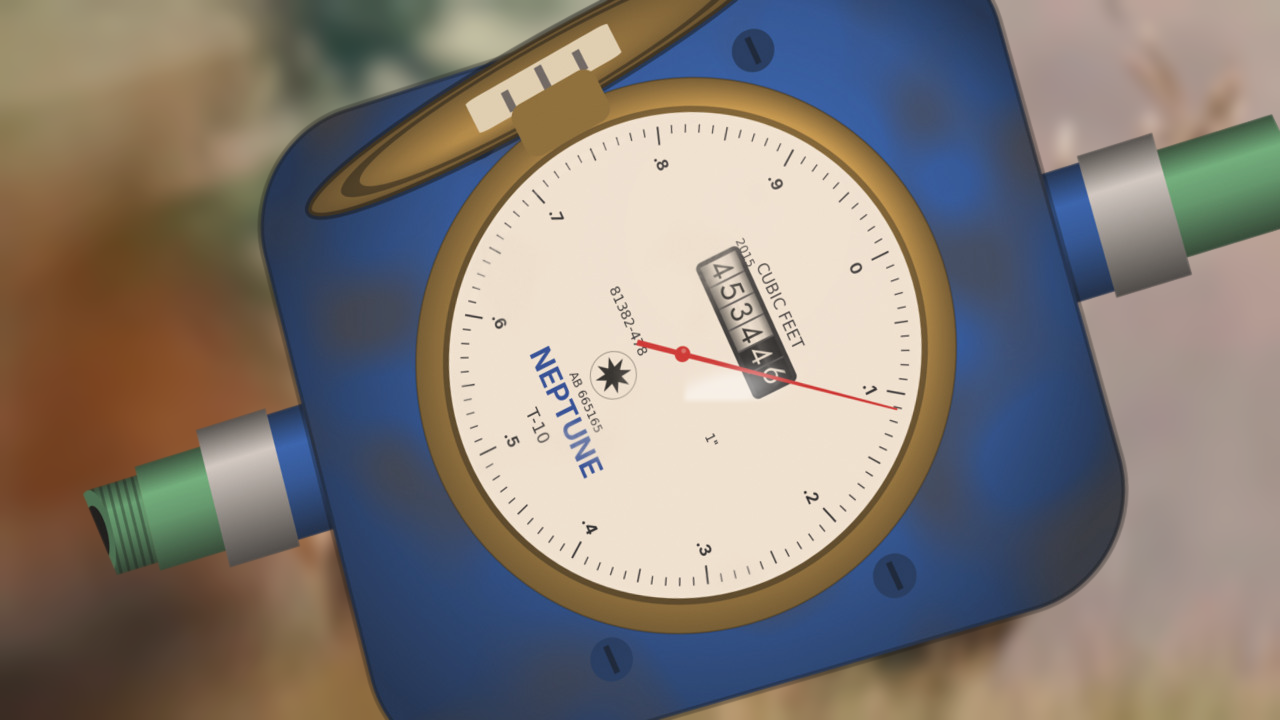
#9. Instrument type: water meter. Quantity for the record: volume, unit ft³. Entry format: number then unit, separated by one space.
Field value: 453446.11 ft³
